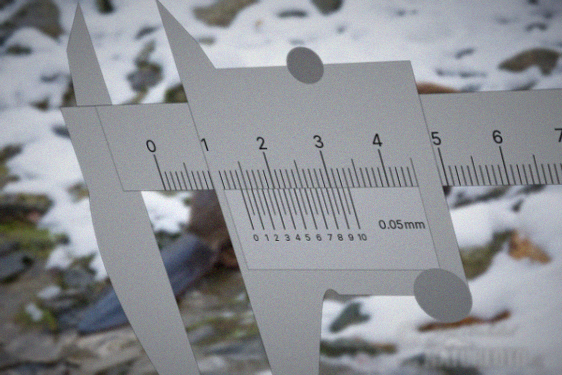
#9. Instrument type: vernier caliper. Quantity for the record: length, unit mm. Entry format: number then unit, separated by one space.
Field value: 14.0 mm
